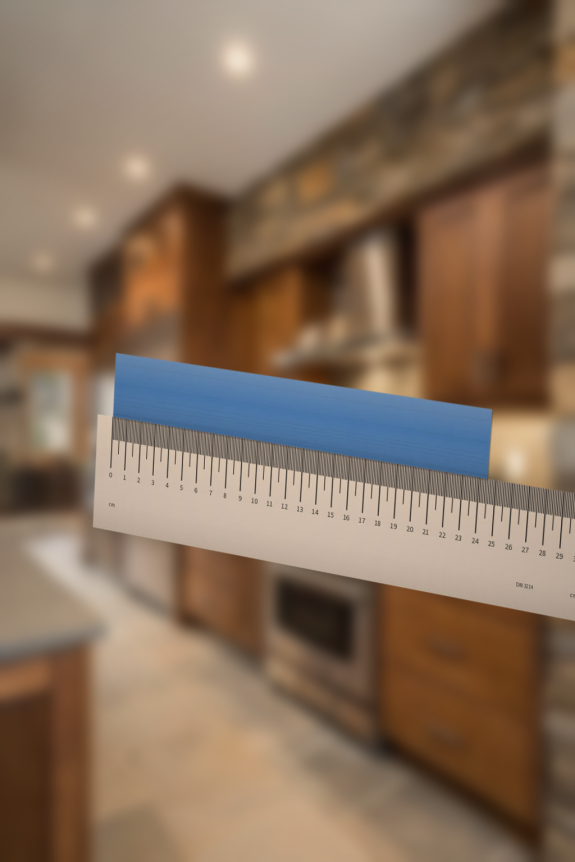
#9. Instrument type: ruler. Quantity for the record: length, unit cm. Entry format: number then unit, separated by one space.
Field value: 24.5 cm
